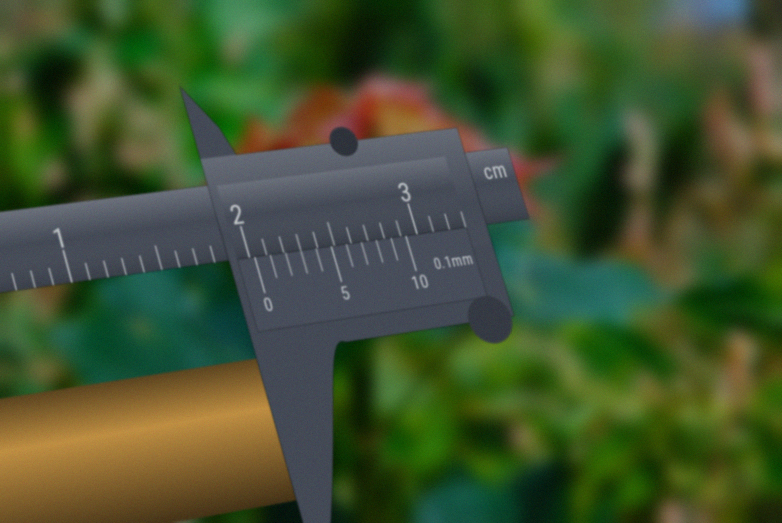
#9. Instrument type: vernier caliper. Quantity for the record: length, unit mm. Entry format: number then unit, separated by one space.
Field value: 20.3 mm
